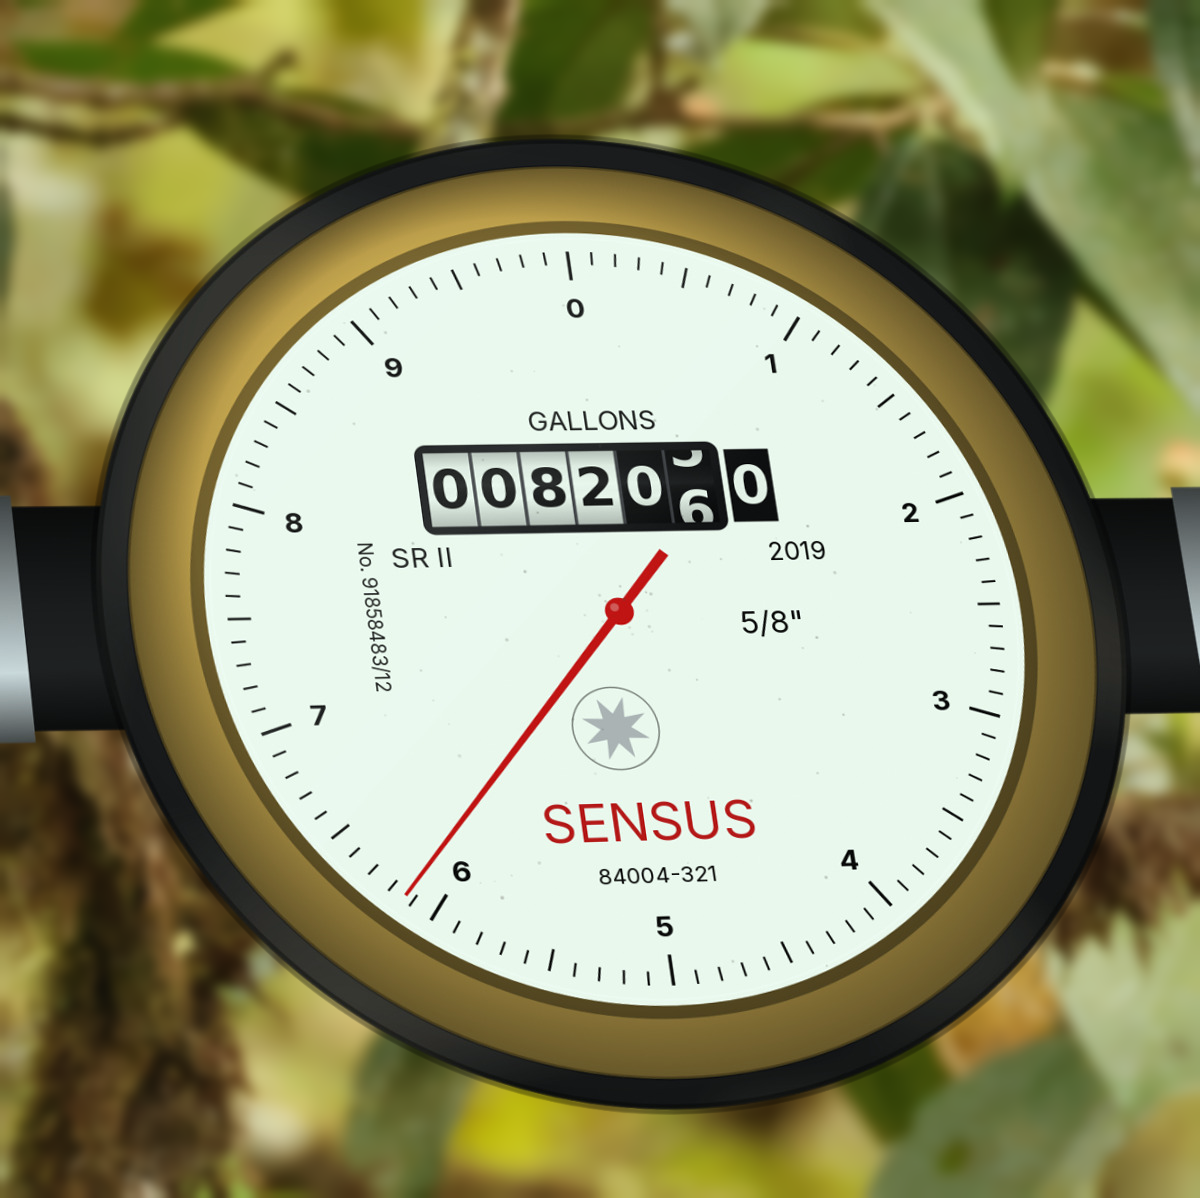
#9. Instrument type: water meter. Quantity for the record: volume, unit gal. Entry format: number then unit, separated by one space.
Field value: 82056.1 gal
